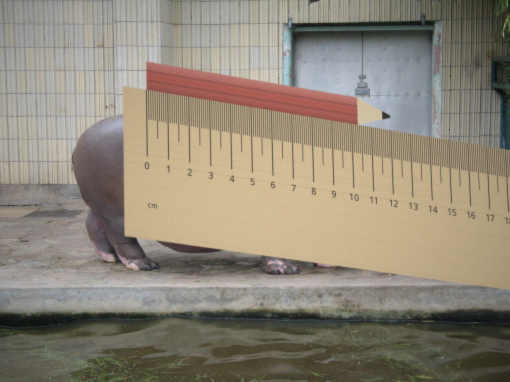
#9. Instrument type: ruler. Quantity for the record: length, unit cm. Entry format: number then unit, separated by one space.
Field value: 12 cm
